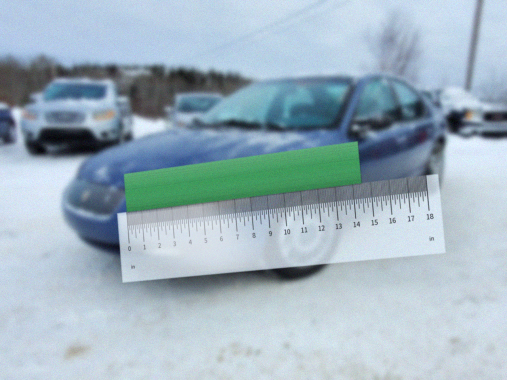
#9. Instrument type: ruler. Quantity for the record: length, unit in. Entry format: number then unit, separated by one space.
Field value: 14.5 in
